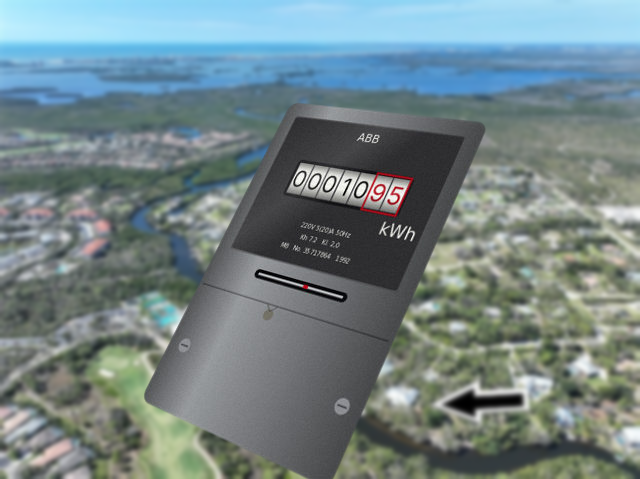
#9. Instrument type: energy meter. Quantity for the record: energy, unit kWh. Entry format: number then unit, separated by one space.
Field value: 10.95 kWh
